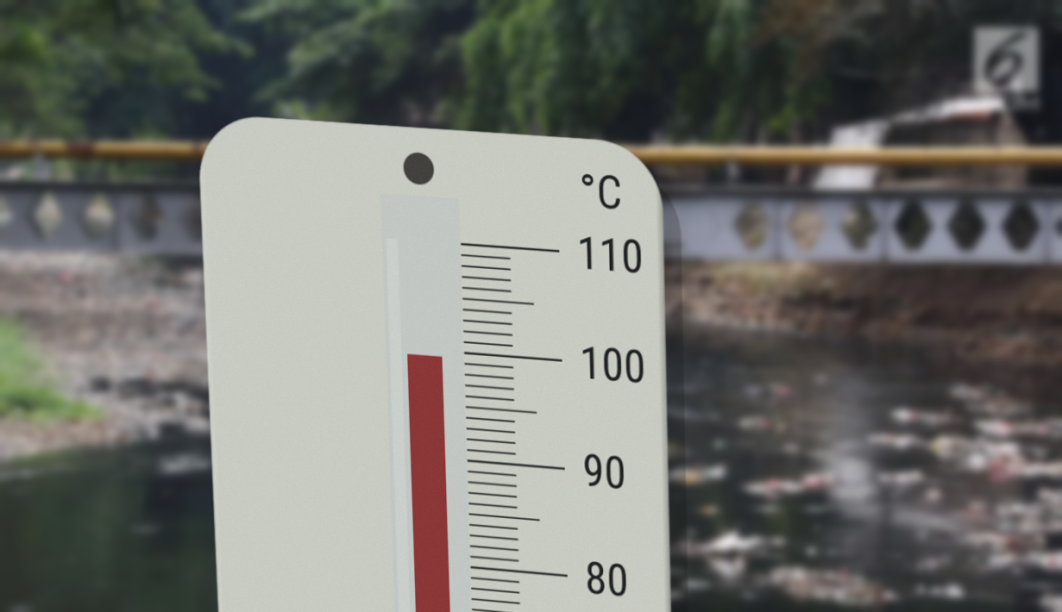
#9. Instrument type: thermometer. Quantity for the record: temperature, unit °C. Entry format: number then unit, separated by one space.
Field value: 99.5 °C
